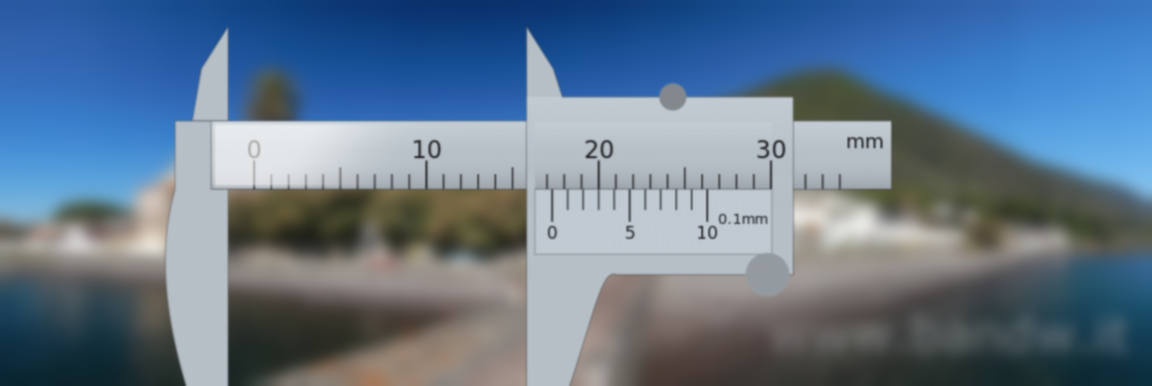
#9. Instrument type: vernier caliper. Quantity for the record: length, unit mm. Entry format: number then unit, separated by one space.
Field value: 17.3 mm
